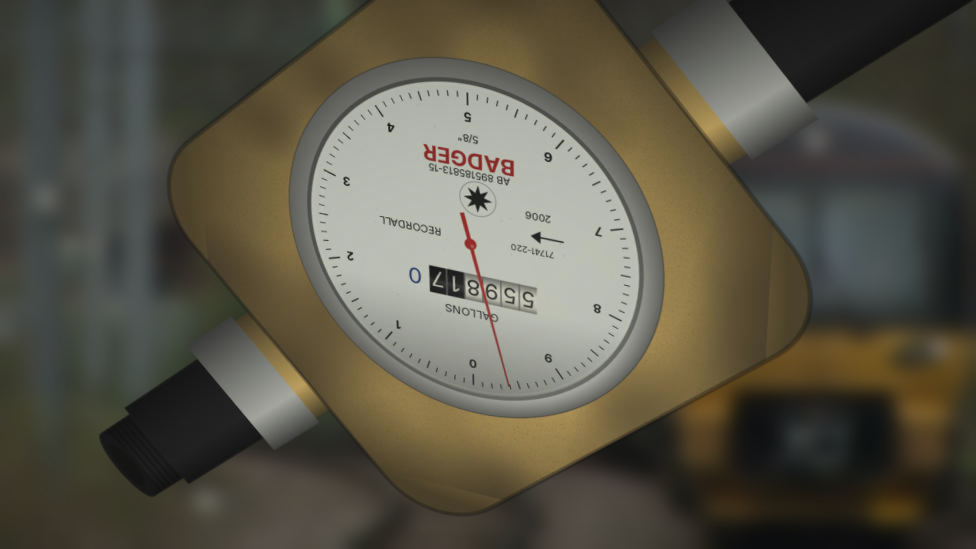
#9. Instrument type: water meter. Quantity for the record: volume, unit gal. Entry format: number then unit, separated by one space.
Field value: 5598169.6 gal
